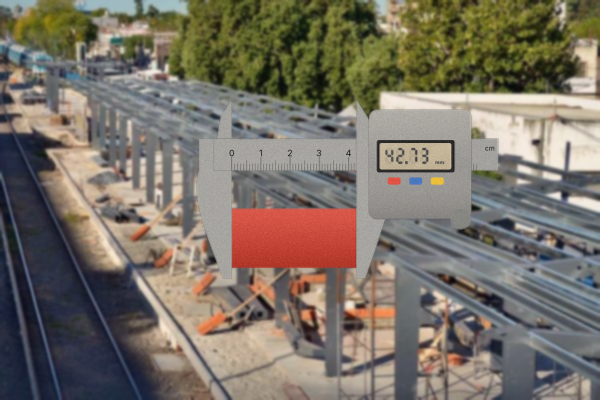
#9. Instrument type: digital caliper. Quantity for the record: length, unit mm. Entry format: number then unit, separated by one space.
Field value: 42.73 mm
